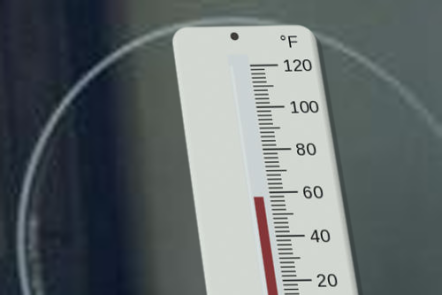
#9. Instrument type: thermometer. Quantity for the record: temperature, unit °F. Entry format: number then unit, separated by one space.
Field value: 58 °F
